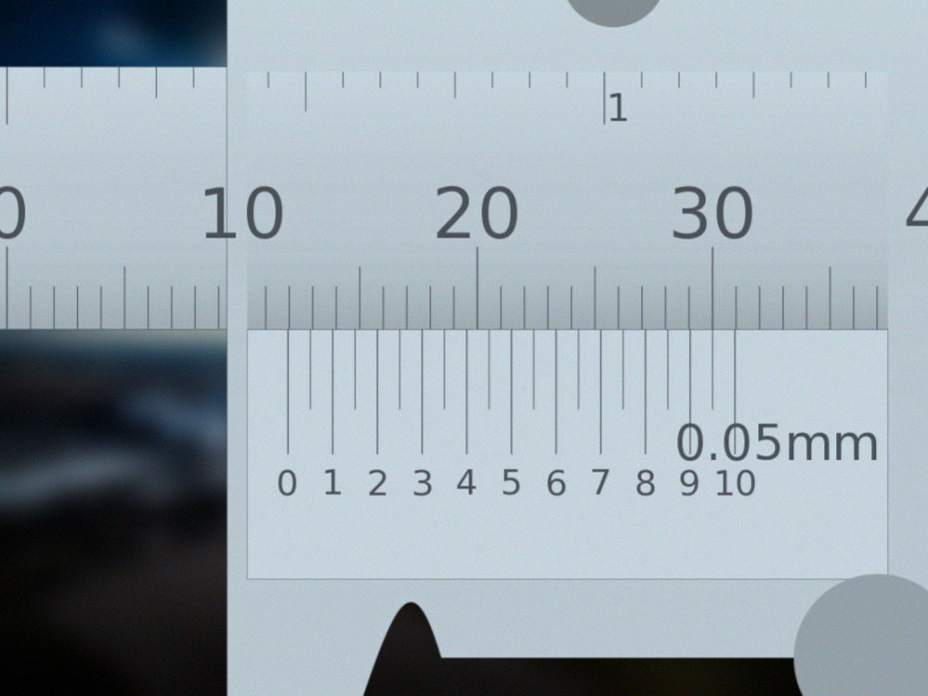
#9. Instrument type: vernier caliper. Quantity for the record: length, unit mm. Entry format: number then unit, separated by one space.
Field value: 11.95 mm
